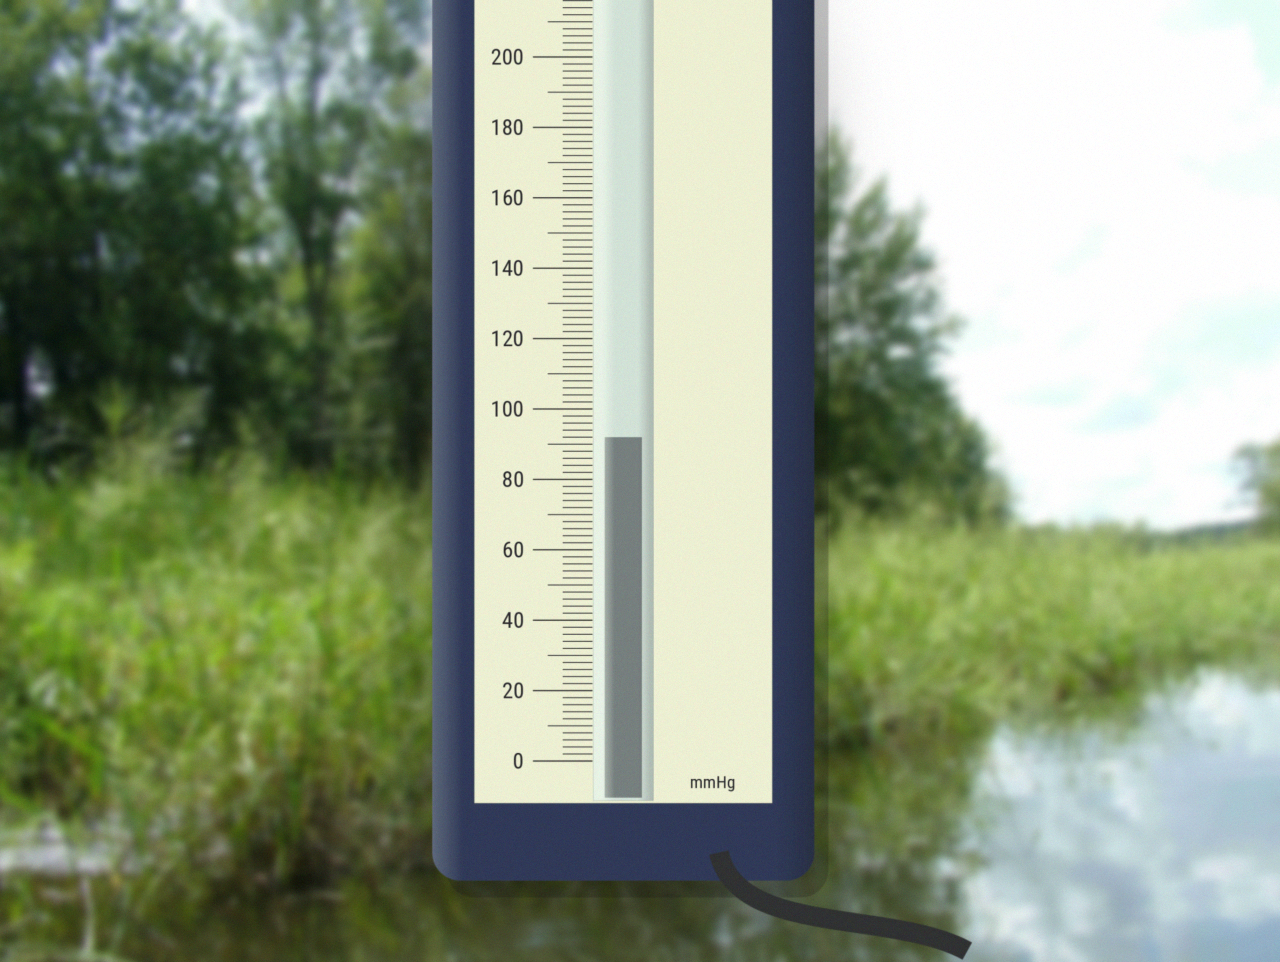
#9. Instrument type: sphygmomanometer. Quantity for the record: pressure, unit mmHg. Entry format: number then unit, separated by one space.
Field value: 92 mmHg
